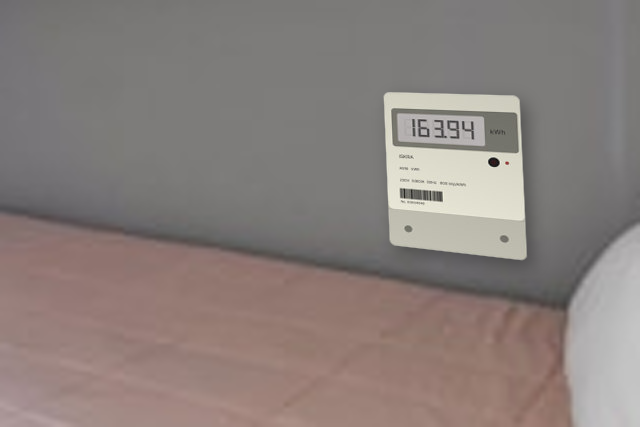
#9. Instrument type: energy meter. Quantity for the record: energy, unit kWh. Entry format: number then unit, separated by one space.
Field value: 163.94 kWh
